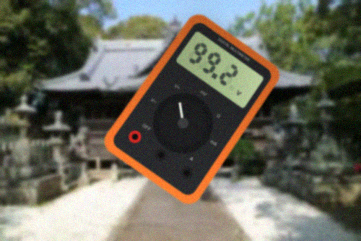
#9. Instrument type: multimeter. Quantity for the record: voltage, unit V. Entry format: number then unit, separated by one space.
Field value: 99.2 V
